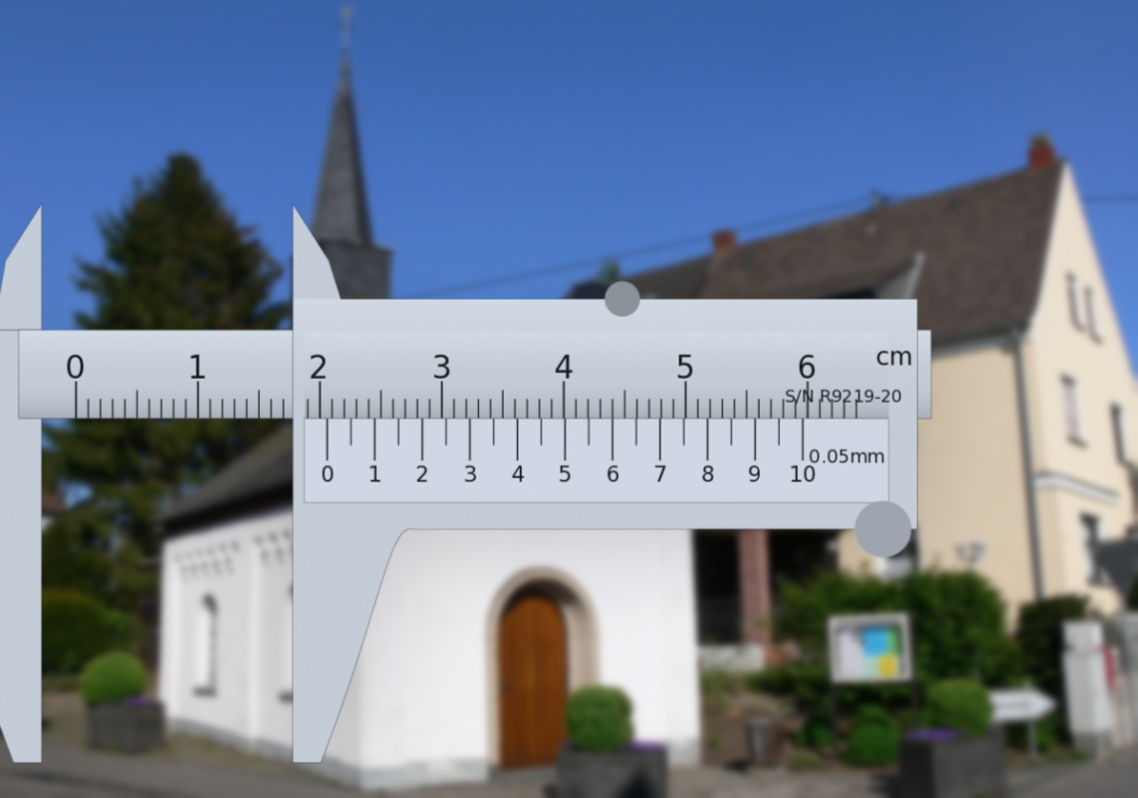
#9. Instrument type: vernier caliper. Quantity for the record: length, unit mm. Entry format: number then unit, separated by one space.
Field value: 20.6 mm
